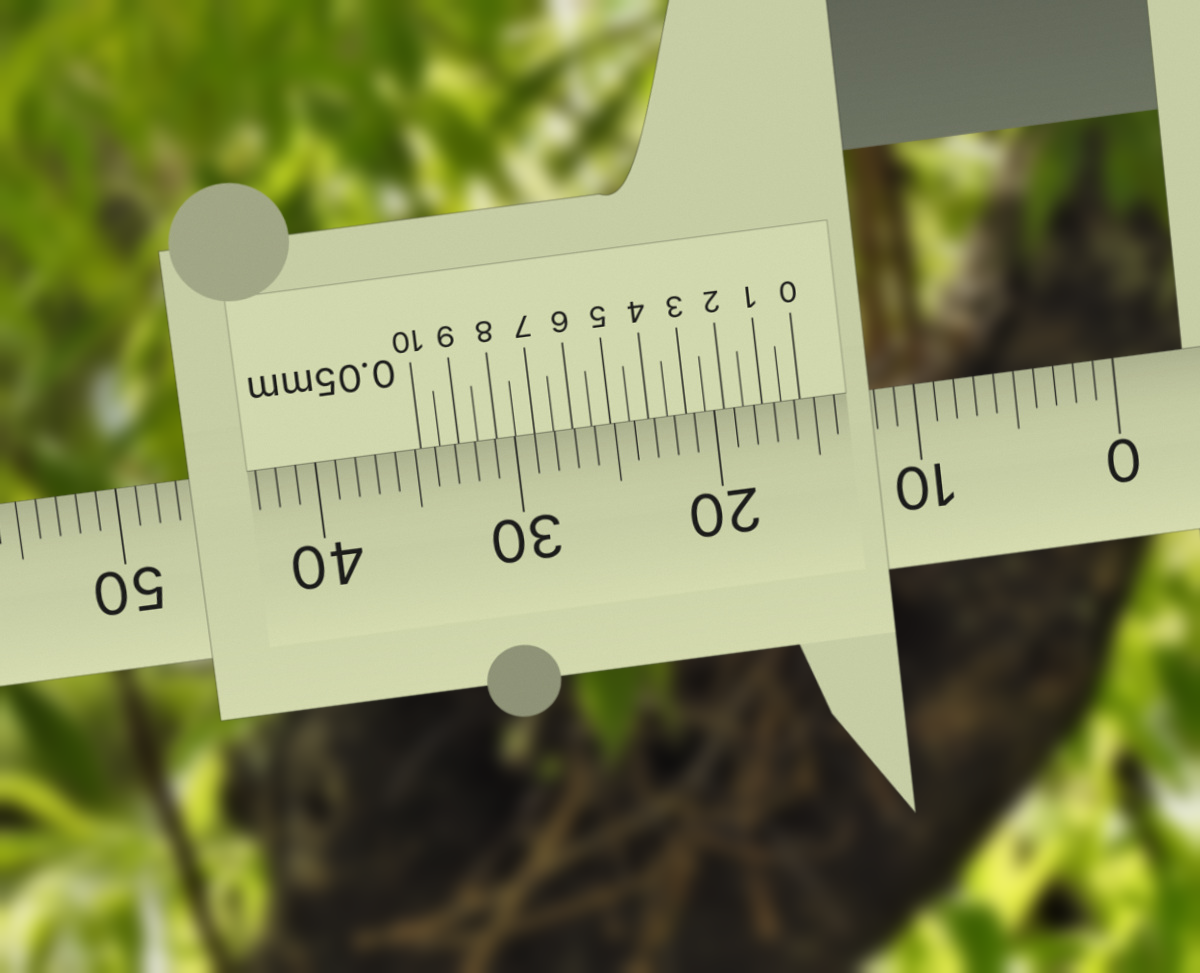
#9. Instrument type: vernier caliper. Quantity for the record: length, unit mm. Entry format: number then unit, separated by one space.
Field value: 15.7 mm
